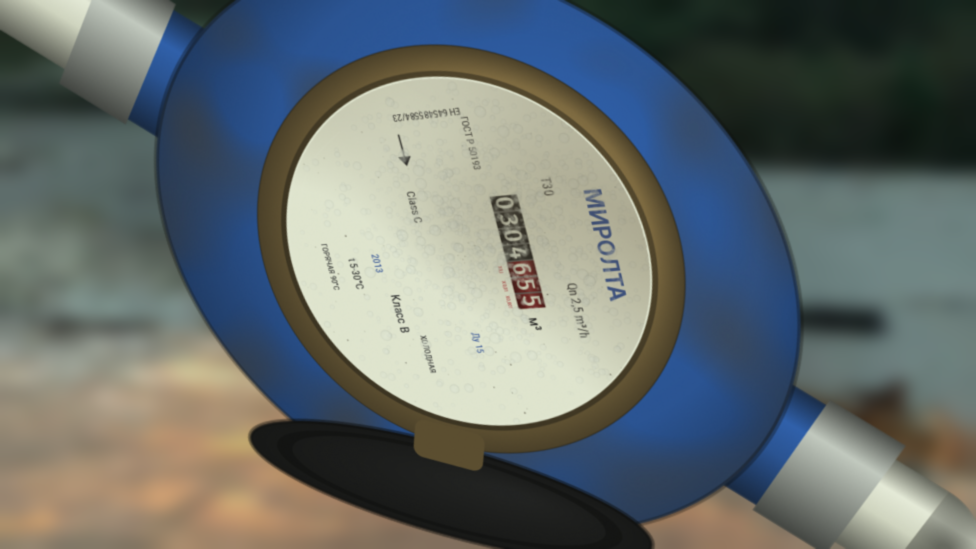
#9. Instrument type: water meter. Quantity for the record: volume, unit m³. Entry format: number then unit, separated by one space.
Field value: 304.655 m³
